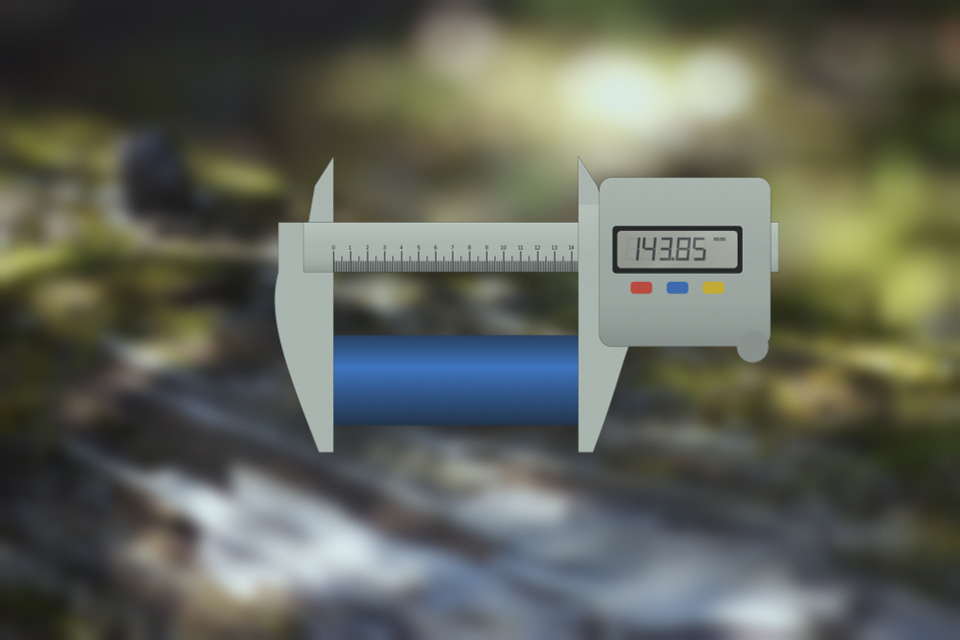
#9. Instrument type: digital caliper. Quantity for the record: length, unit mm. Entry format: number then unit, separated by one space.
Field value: 143.85 mm
